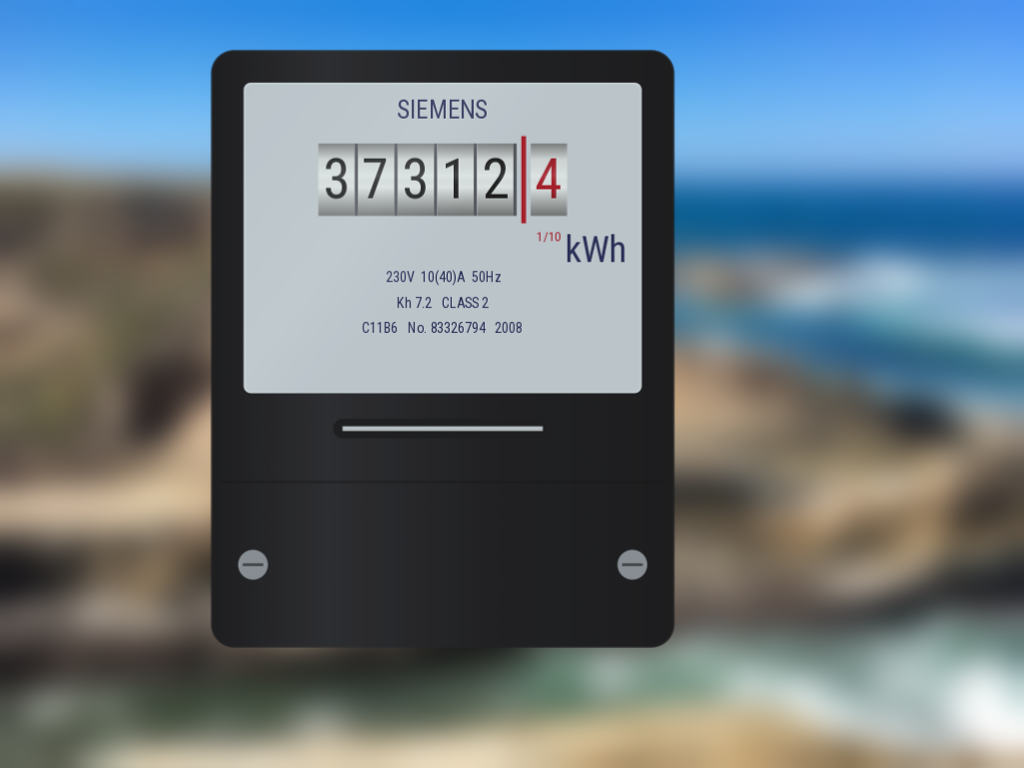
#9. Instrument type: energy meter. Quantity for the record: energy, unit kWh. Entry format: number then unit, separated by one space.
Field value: 37312.4 kWh
